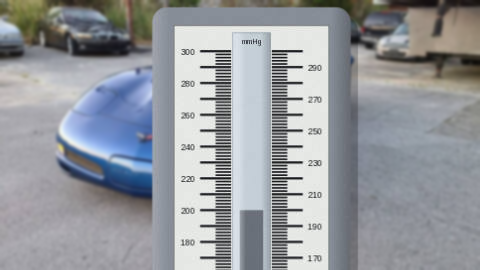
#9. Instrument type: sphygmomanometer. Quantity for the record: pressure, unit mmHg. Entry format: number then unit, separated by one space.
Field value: 200 mmHg
